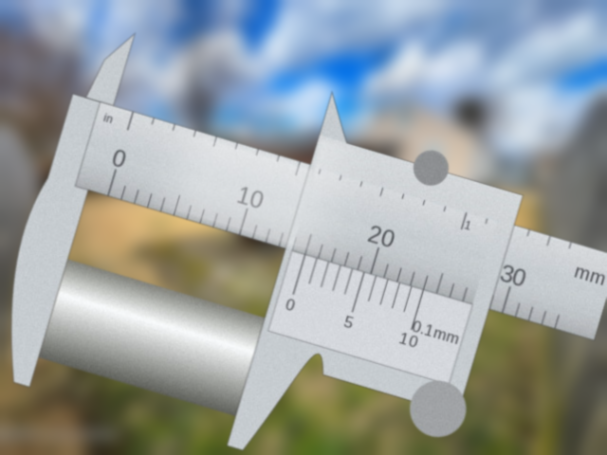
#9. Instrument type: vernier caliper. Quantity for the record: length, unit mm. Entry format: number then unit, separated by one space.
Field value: 15.0 mm
